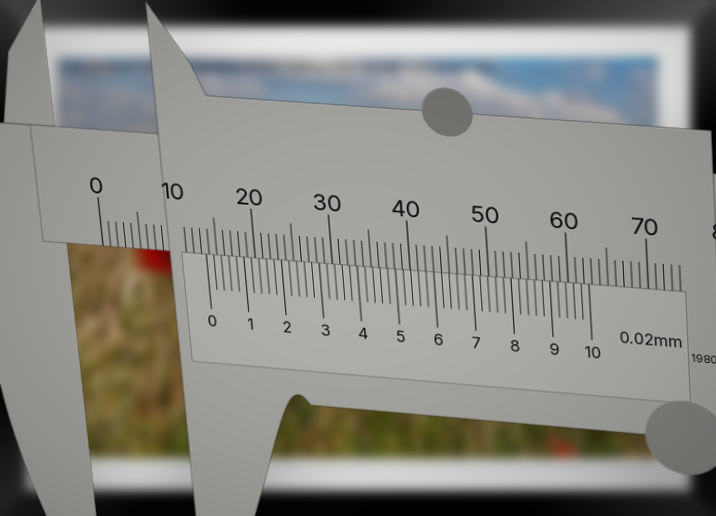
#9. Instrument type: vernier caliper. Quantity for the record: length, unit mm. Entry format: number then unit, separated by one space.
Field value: 13.6 mm
